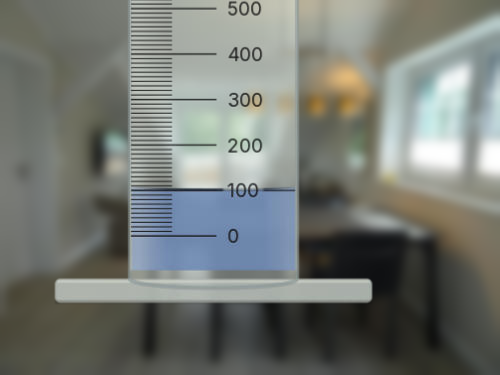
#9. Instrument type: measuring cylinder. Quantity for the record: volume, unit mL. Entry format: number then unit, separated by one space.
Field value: 100 mL
